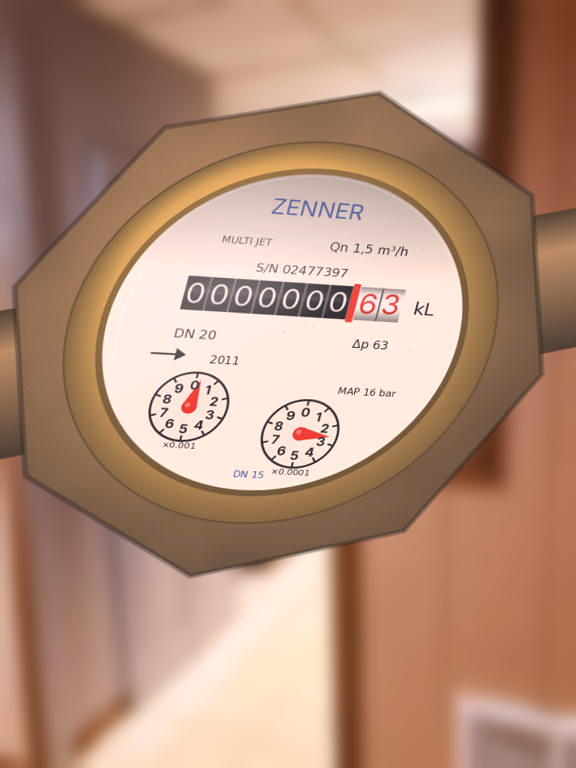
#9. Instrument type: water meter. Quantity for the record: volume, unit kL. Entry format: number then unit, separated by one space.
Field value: 0.6302 kL
